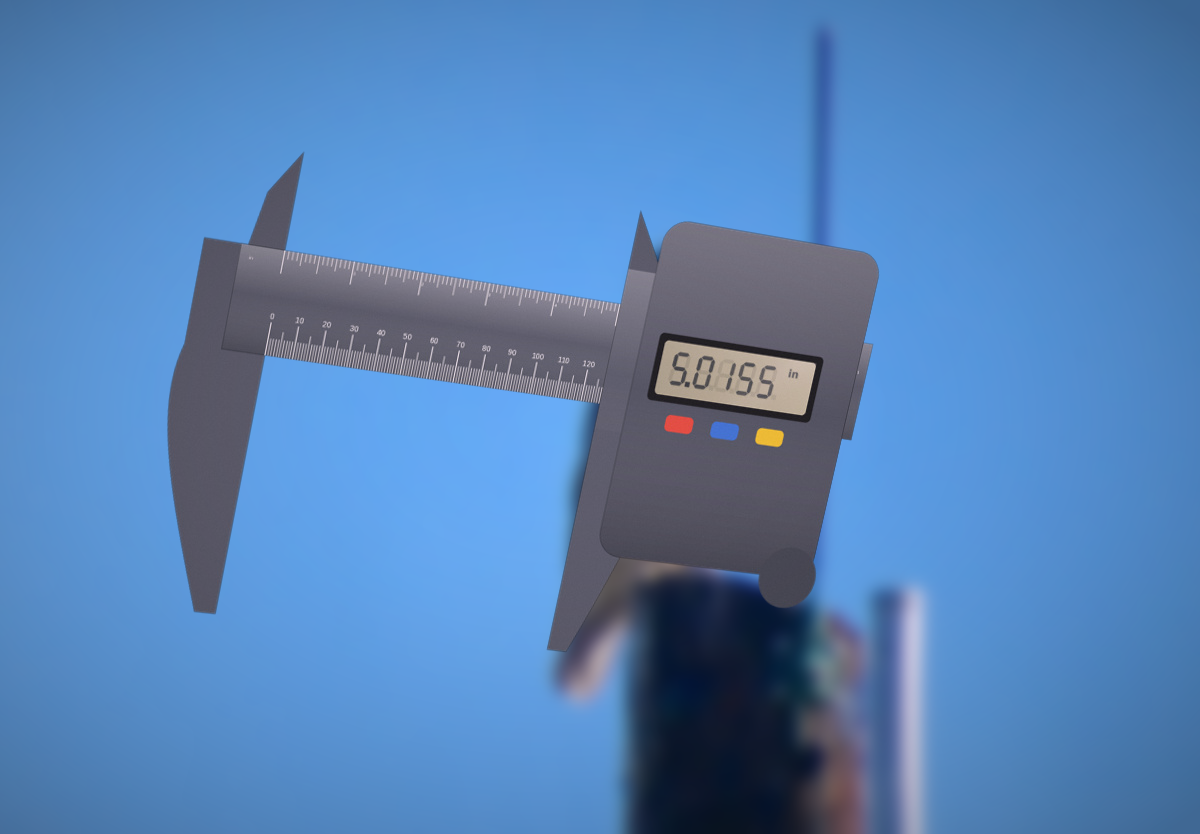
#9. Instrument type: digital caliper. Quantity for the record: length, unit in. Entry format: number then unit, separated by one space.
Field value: 5.0155 in
